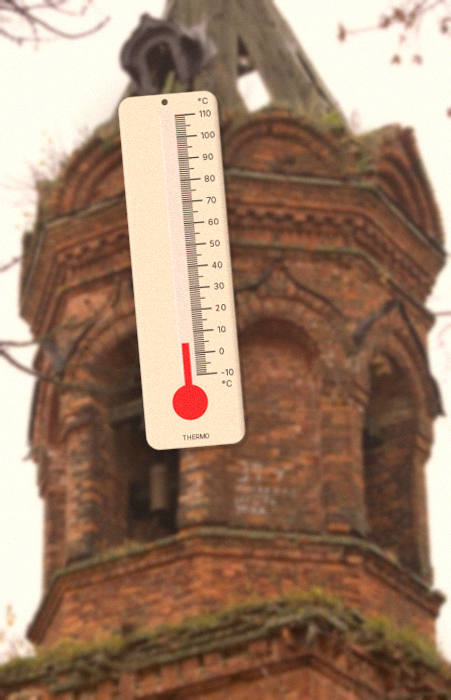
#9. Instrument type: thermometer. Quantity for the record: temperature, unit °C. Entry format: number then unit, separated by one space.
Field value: 5 °C
